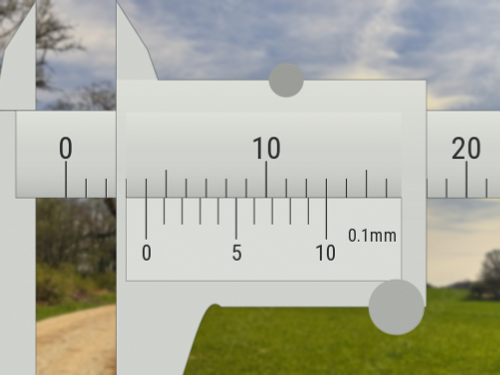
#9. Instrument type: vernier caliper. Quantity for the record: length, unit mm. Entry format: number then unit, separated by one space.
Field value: 4.0 mm
